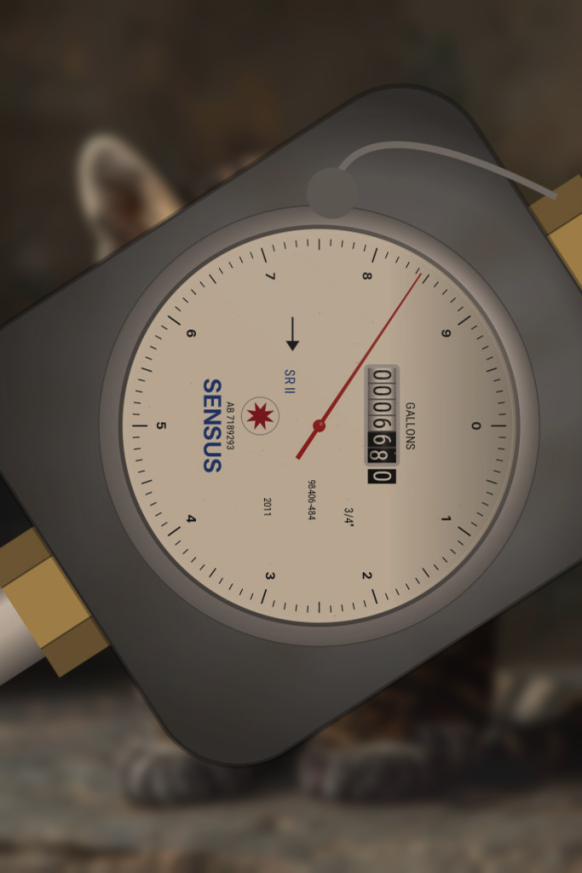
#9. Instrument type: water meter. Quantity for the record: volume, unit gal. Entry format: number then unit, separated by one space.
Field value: 6678.4 gal
